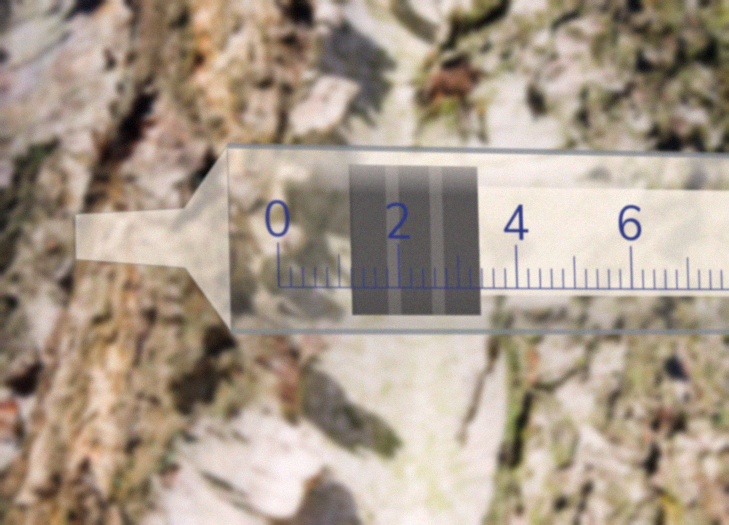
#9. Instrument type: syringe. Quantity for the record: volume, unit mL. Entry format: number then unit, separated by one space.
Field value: 1.2 mL
